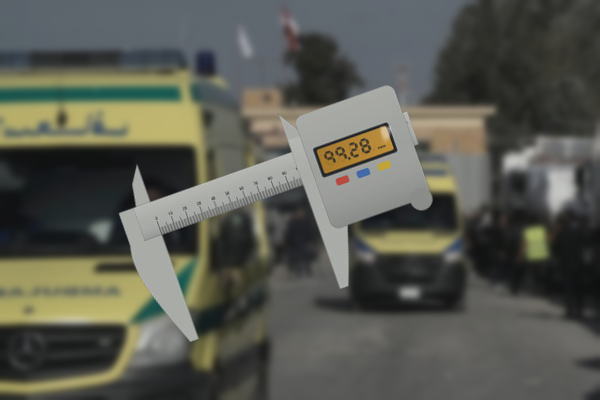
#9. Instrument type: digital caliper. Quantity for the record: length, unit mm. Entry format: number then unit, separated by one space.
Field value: 99.28 mm
